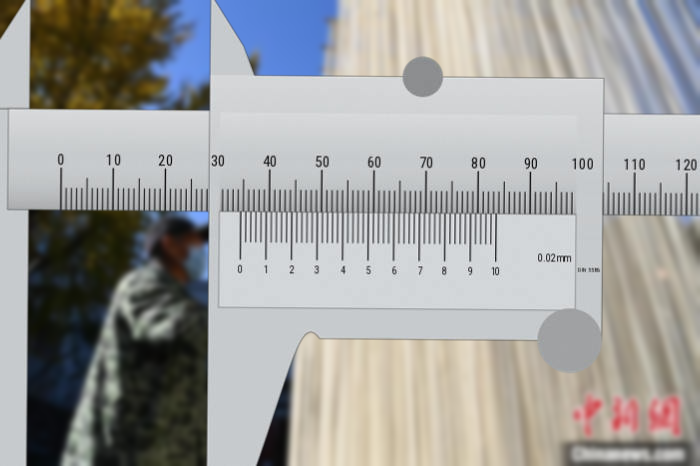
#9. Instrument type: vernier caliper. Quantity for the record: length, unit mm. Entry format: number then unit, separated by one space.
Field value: 34.5 mm
